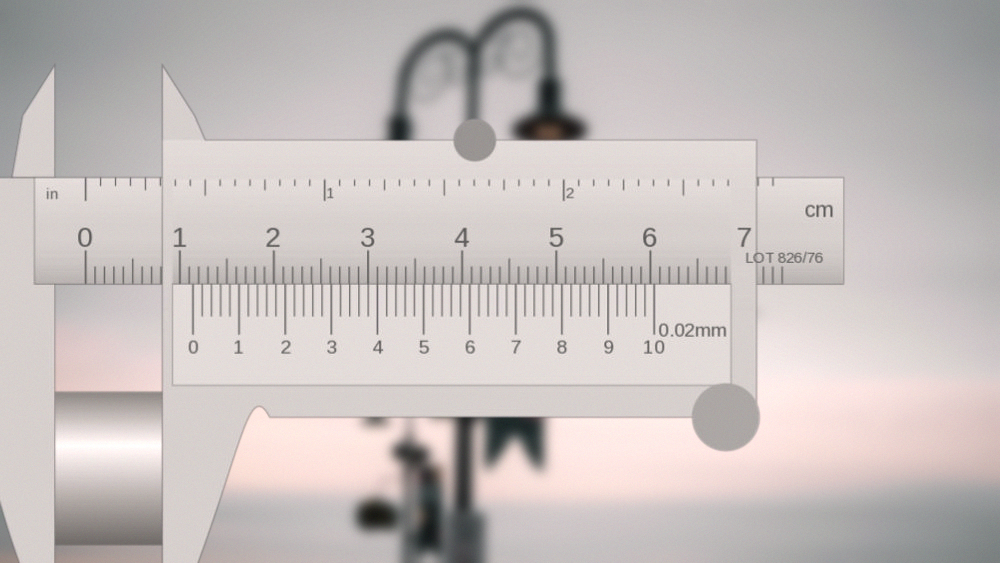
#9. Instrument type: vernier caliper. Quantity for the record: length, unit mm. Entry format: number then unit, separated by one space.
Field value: 11.4 mm
